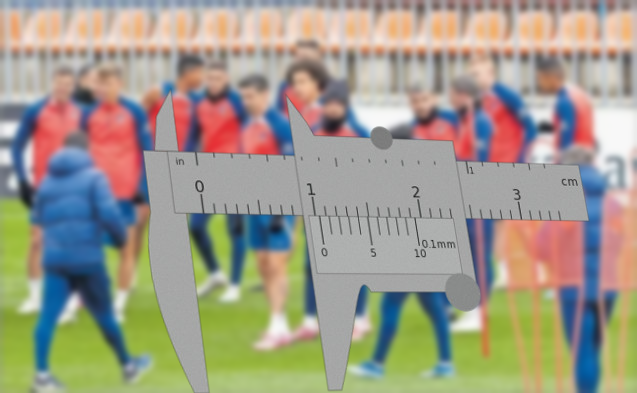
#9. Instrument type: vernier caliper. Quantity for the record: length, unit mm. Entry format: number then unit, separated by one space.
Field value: 10.4 mm
